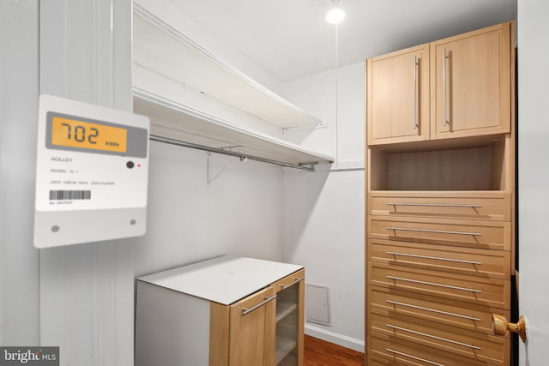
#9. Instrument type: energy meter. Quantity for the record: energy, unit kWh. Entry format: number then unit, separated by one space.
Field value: 702 kWh
